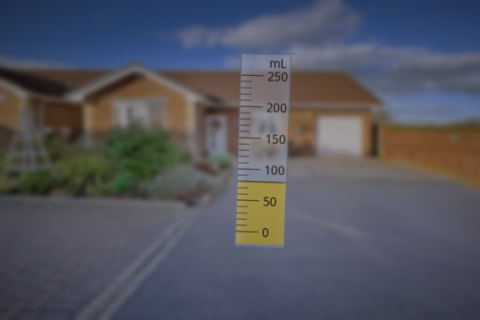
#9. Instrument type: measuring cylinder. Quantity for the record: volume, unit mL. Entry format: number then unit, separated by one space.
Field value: 80 mL
